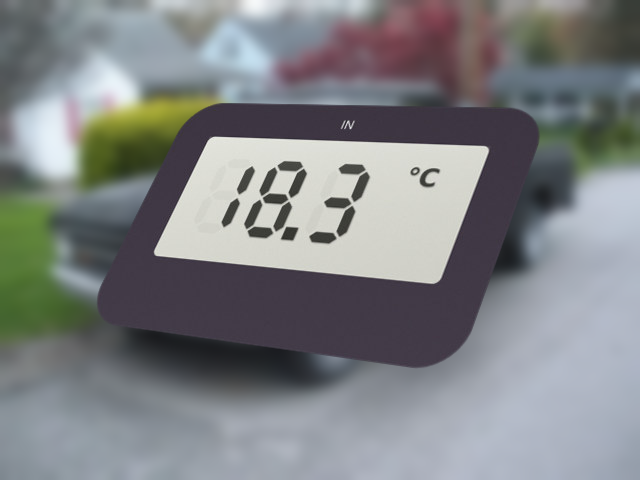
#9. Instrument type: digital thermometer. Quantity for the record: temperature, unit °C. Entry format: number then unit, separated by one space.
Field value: 18.3 °C
